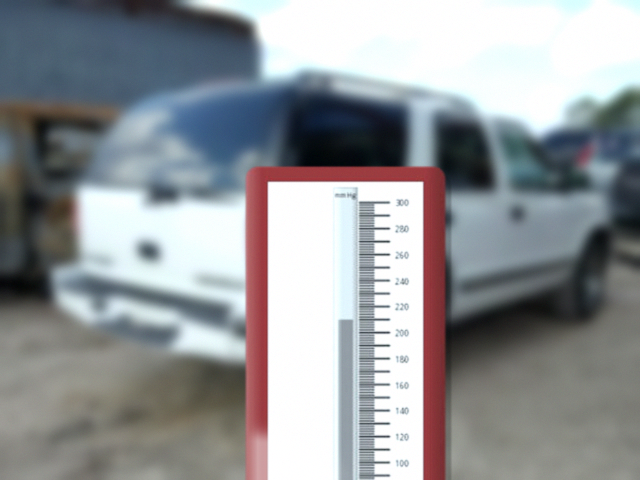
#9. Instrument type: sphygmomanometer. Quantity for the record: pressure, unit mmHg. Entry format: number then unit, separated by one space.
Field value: 210 mmHg
